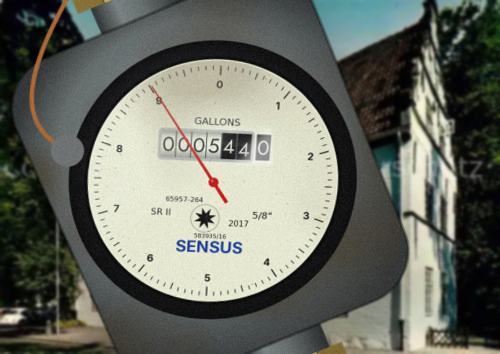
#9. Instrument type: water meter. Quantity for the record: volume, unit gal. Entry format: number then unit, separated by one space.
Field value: 5439.0 gal
